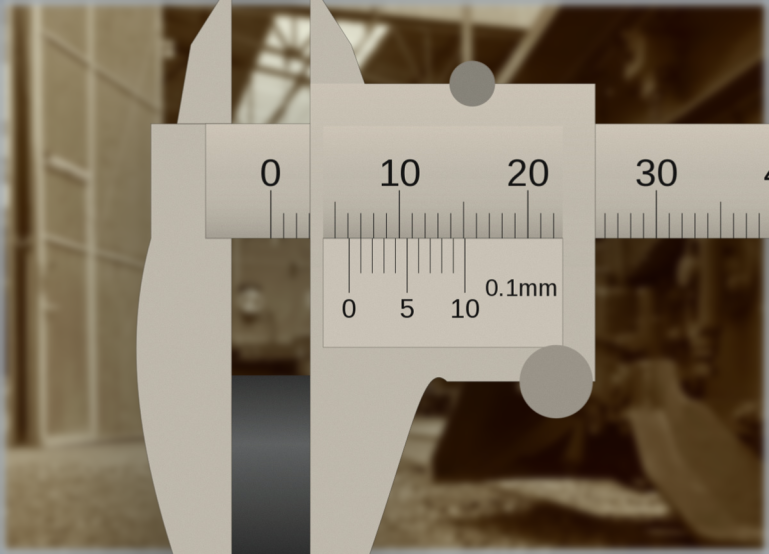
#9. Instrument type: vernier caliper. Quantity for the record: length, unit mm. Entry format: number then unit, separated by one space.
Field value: 6.1 mm
